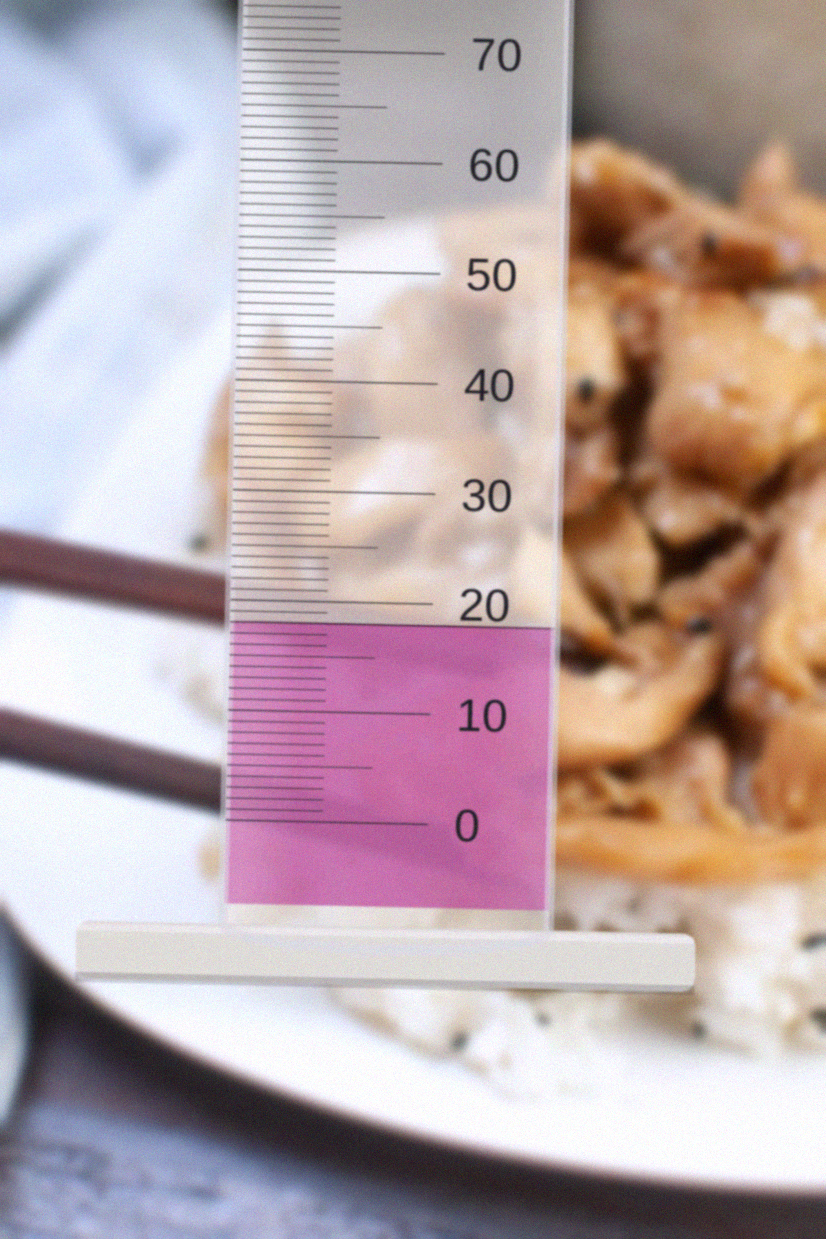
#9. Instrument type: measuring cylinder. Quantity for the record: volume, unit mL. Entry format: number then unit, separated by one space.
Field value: 18 mL
